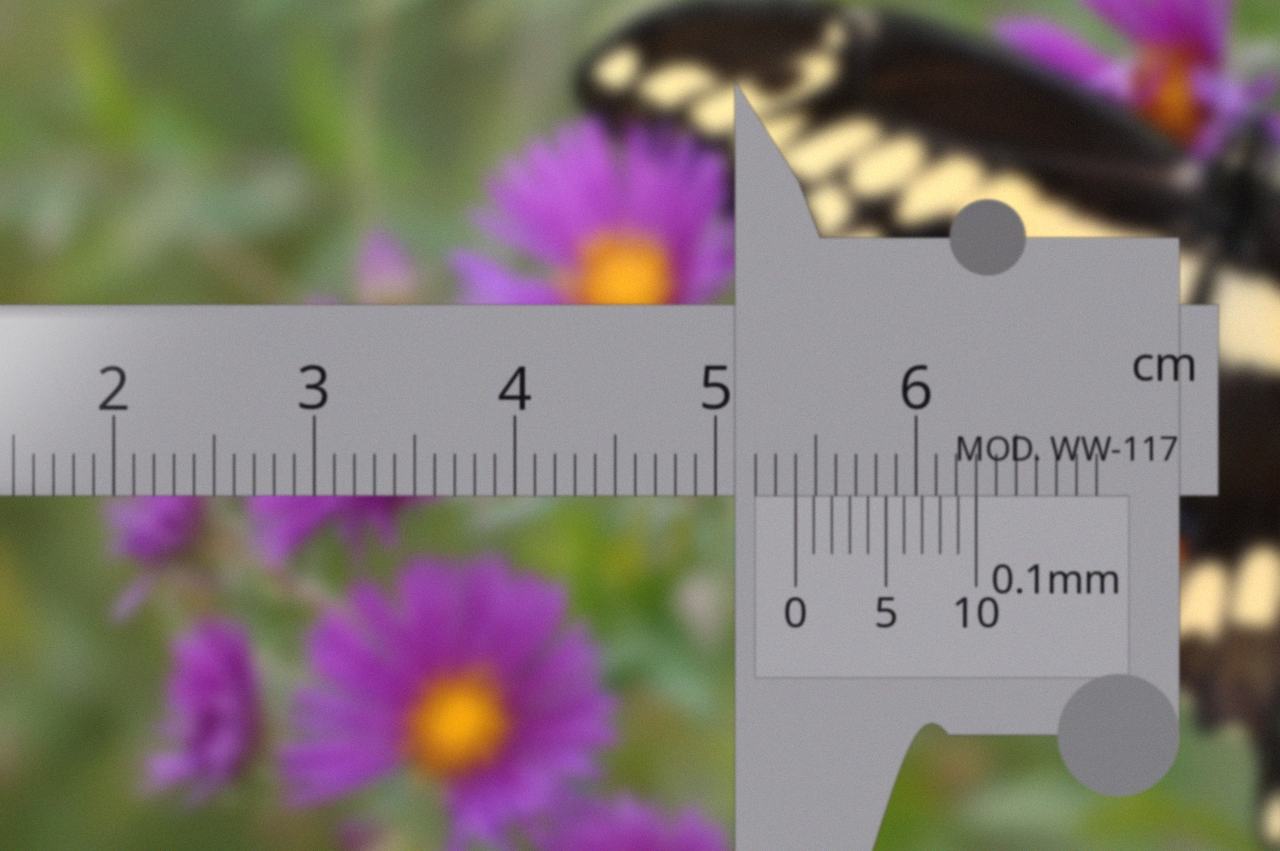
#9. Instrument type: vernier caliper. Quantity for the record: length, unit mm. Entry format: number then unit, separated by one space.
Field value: 54.0 mm
